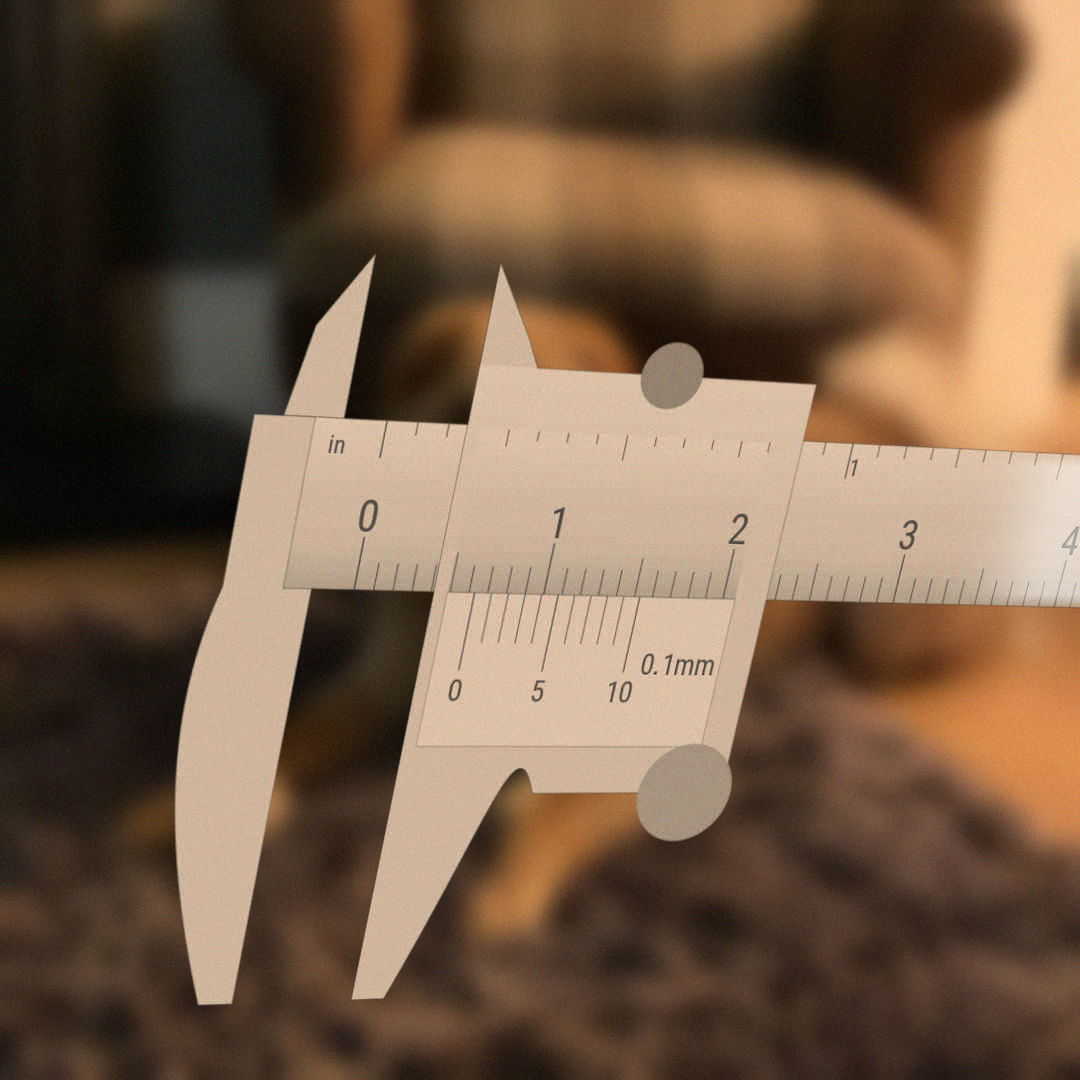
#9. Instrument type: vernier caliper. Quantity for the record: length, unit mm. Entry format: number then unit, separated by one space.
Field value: 6.3 mm
